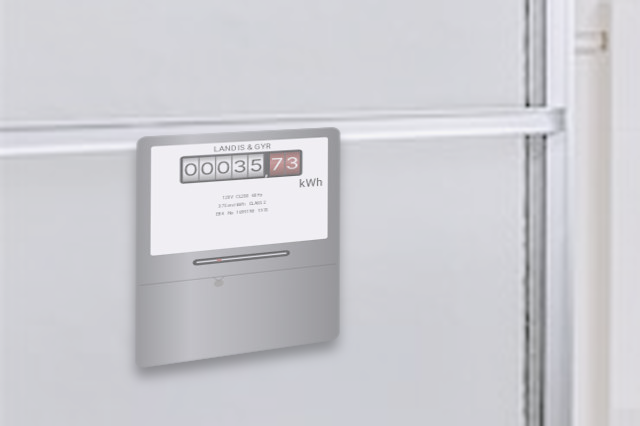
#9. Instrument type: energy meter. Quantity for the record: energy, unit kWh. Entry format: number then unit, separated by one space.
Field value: 35.73 kWh
